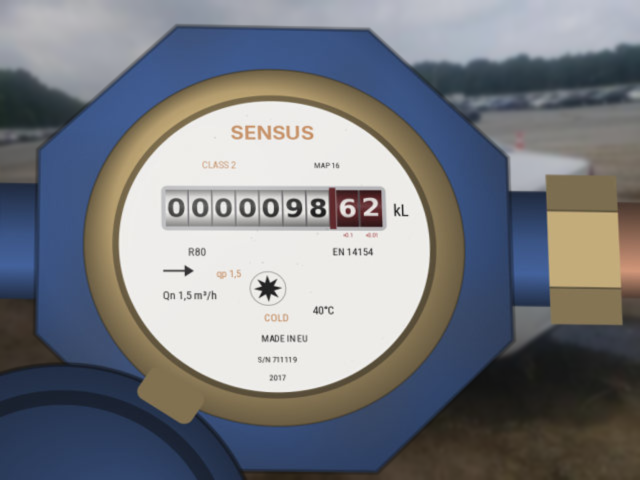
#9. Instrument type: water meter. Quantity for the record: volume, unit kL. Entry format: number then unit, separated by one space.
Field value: 98.62 kL
